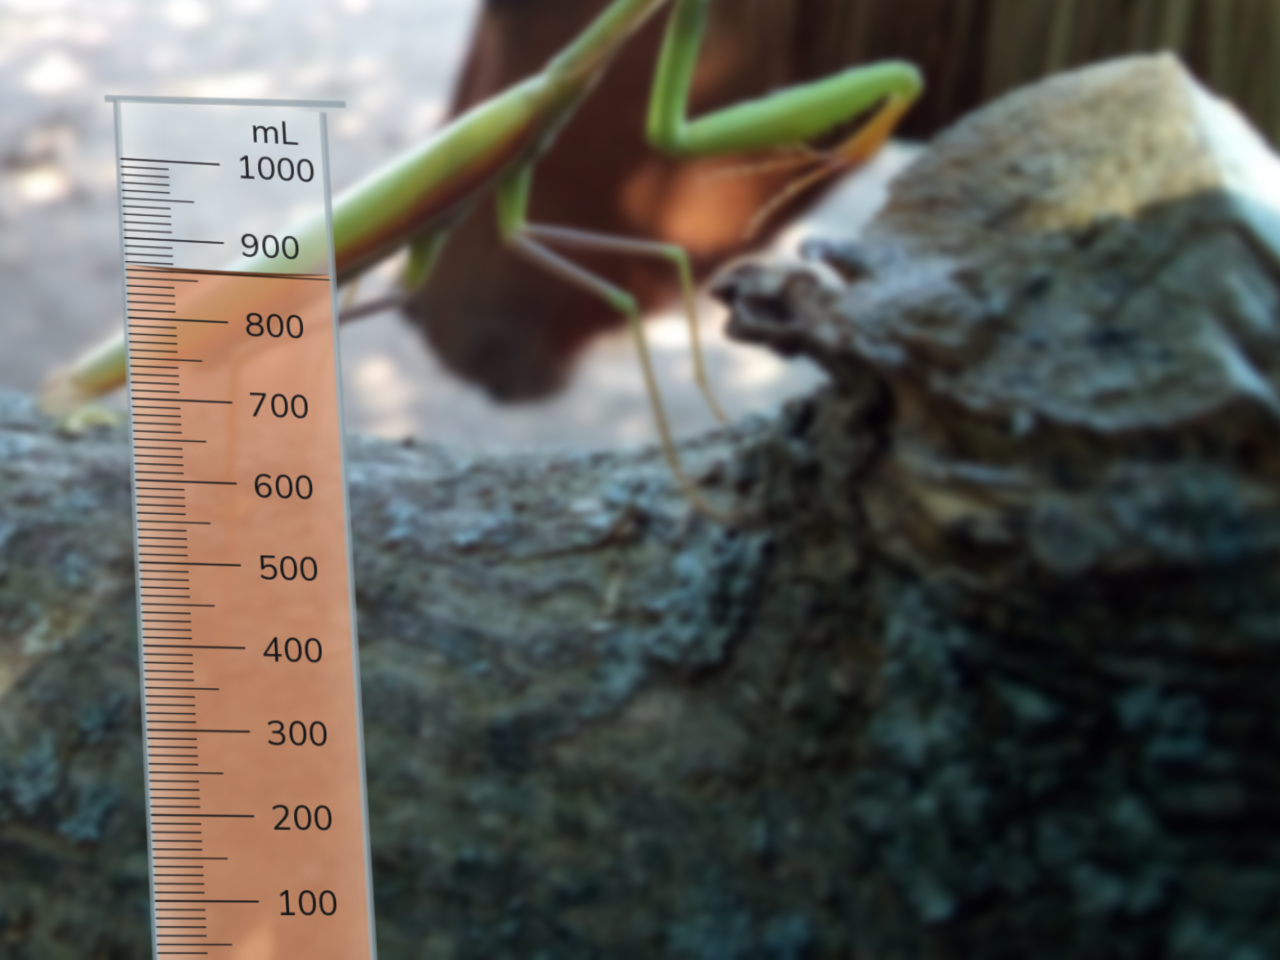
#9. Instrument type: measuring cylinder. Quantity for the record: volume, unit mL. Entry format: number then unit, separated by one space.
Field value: 860 mL
